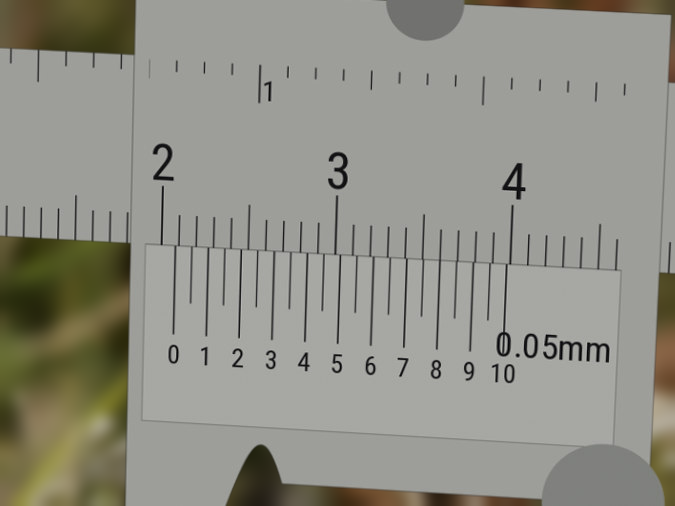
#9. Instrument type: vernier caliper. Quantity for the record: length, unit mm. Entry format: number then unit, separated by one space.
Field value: 20.8 mm
